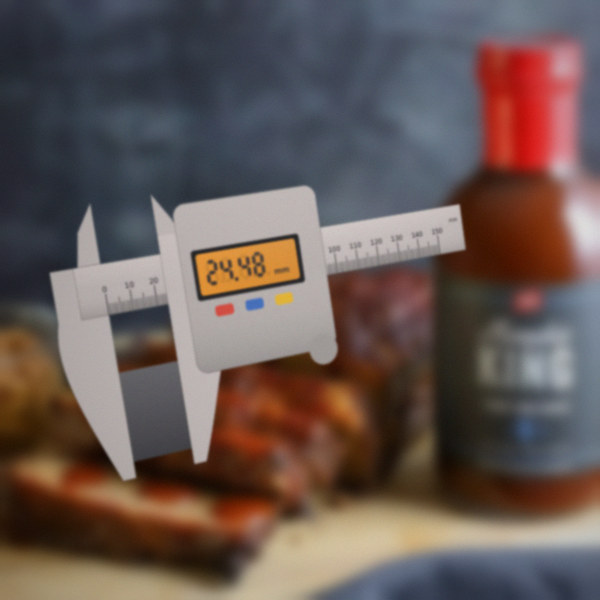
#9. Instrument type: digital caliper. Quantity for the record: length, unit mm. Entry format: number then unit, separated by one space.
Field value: 24.48 mm
